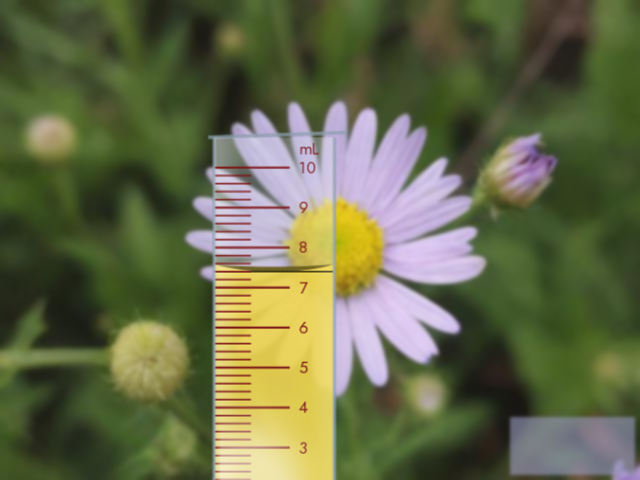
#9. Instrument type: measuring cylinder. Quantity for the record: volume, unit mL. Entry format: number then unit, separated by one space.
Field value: 7.4 mL
